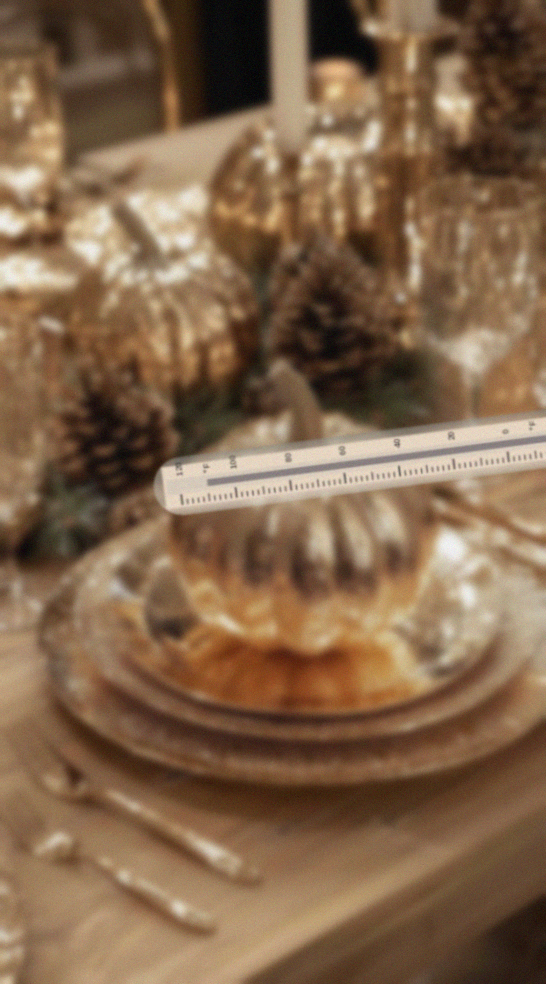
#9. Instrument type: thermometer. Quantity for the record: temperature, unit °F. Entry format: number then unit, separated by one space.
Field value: 110 °F
